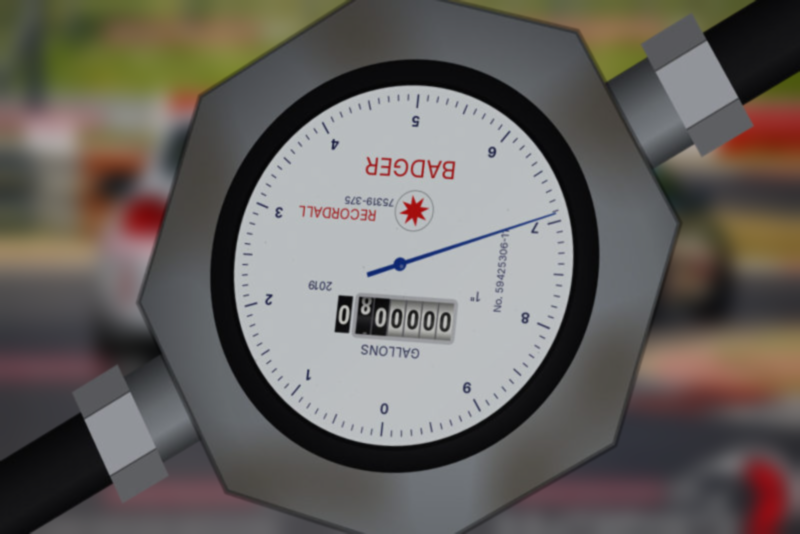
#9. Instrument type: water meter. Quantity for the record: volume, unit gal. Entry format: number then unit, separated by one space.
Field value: 76.9 gal
